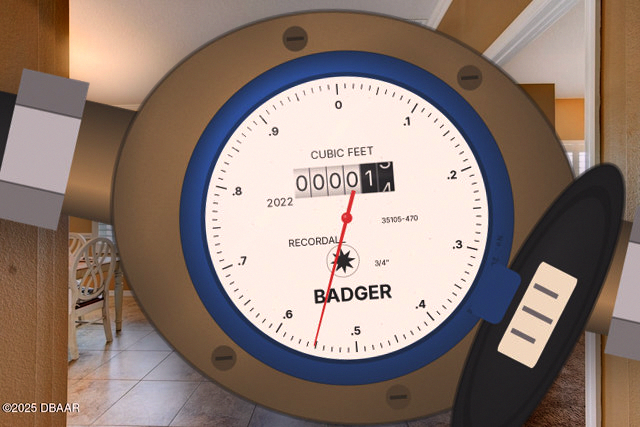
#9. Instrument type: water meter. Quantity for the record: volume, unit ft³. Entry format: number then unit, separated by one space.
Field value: 13.55 ft³
